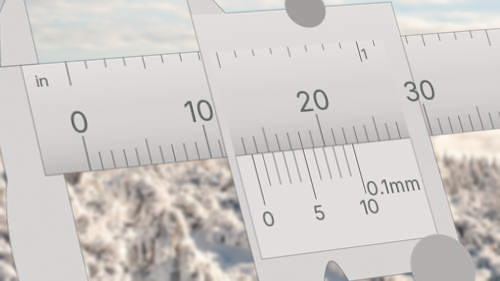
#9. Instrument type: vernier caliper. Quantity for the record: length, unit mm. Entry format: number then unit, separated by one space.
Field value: 13.5 mm
